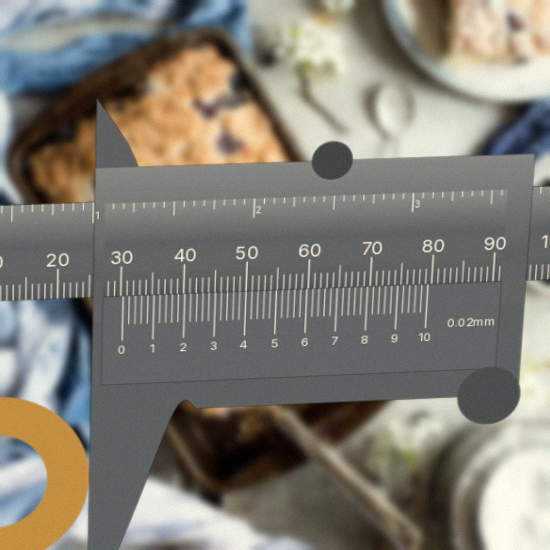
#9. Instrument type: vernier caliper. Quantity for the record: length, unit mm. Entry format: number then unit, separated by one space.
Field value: 30.4 mm
